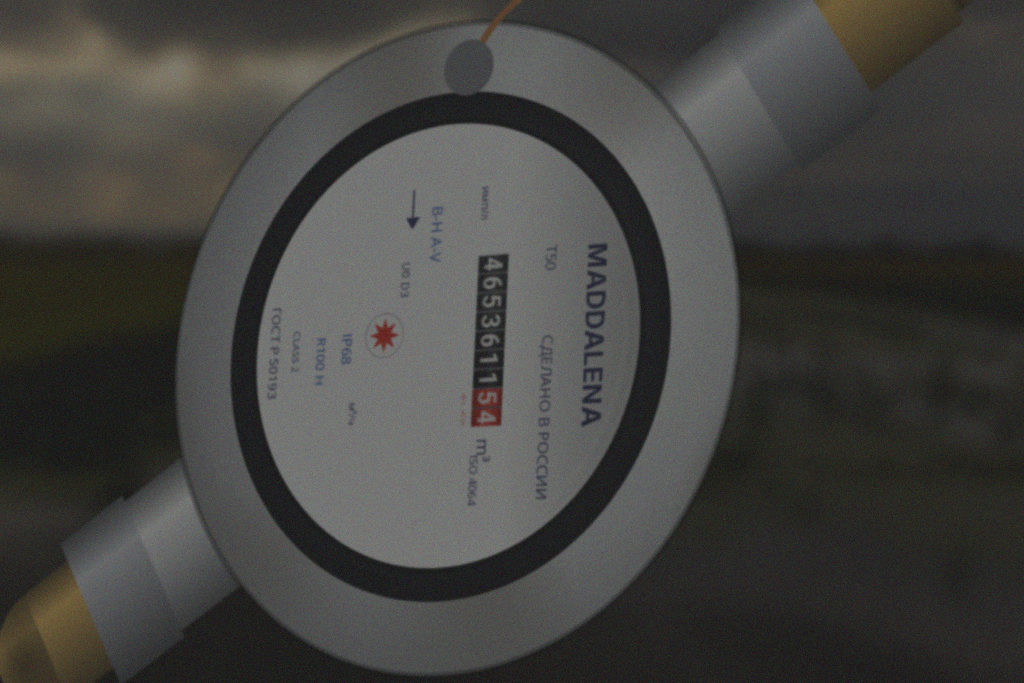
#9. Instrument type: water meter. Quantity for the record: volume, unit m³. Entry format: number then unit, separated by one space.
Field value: 4653611.54 m³
